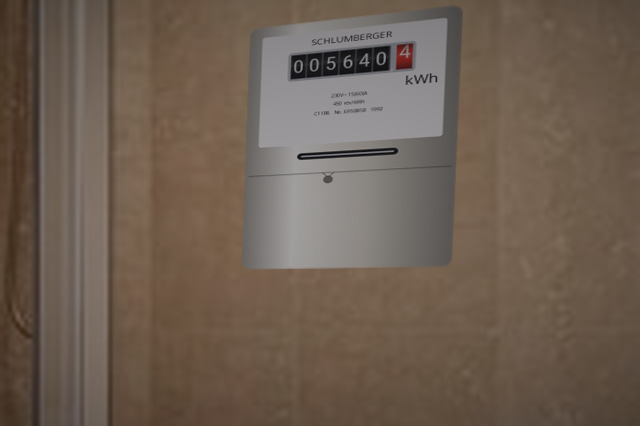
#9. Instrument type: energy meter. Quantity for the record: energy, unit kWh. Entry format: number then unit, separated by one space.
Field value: 5640.4 kWh
